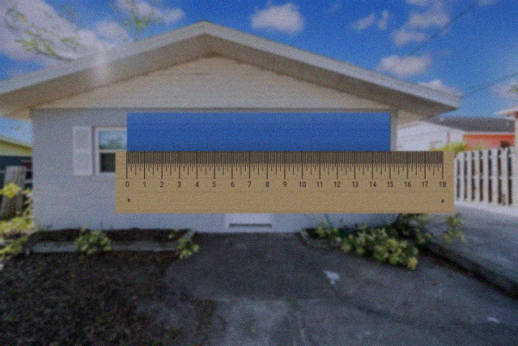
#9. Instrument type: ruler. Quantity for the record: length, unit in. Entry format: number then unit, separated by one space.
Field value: 15 in
